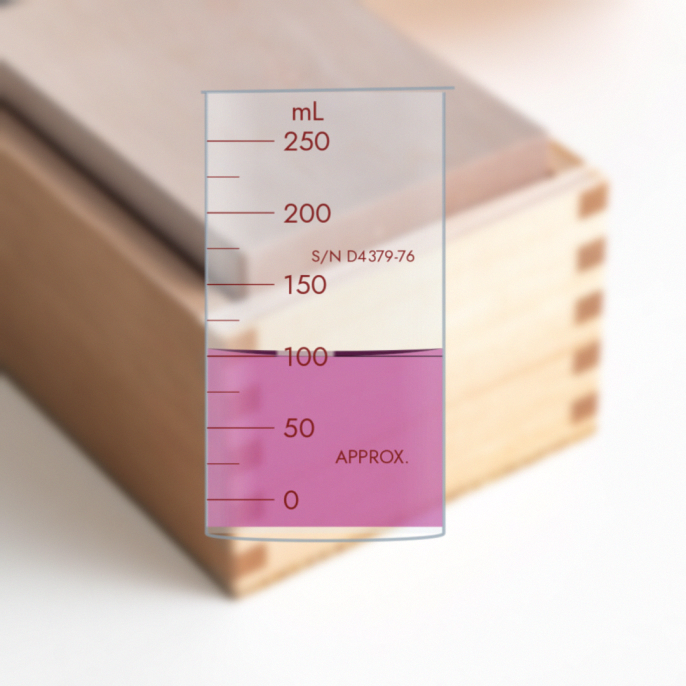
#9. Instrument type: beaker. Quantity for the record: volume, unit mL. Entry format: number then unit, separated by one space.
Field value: 100 mL
